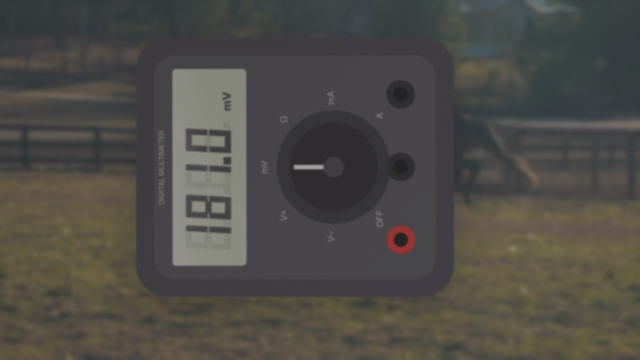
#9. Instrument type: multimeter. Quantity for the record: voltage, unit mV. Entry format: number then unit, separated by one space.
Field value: 181.0 mV
